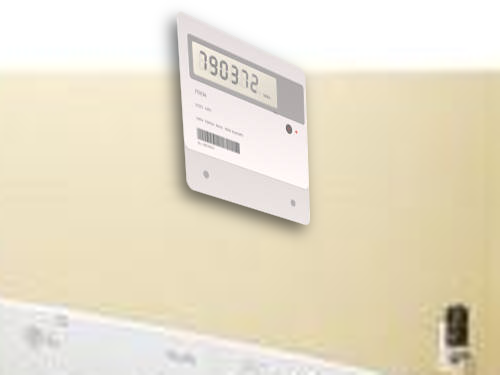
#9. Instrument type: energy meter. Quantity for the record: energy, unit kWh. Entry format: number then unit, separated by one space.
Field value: 790372 kWh
